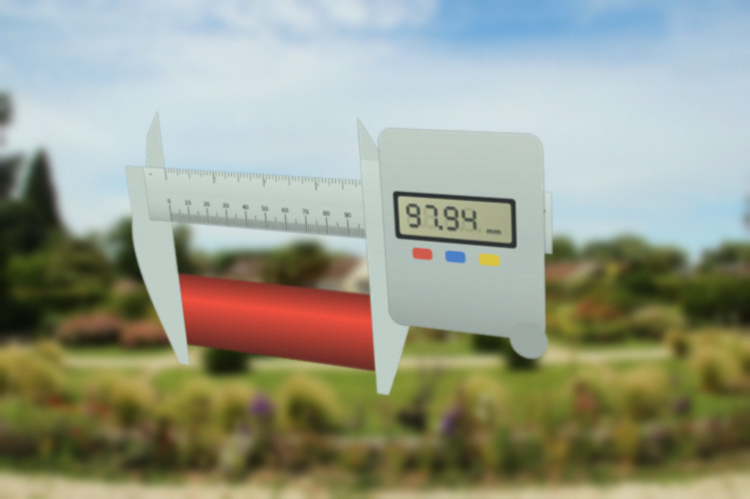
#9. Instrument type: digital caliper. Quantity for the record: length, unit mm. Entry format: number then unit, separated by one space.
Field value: 97.94 mm
